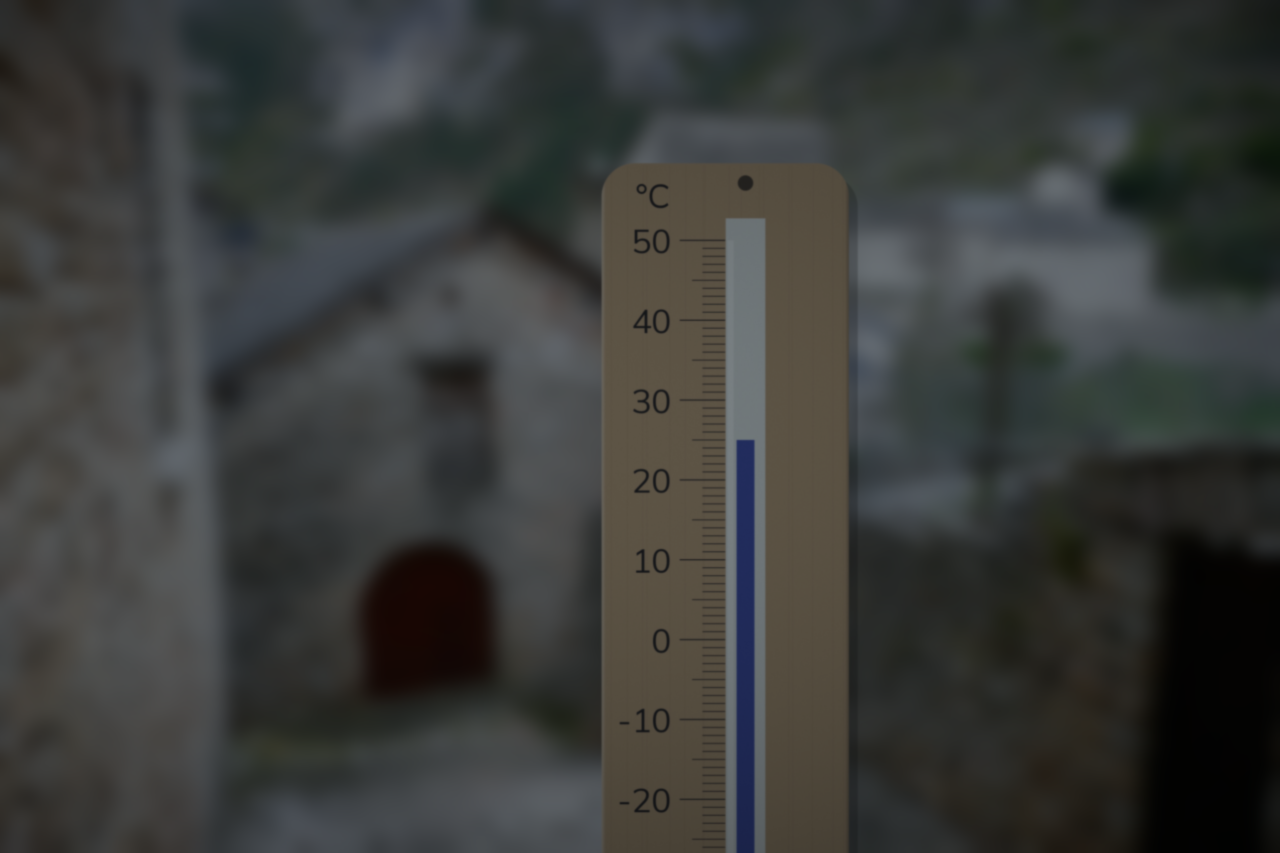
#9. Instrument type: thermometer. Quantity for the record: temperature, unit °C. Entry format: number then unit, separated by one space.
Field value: 25 °C
